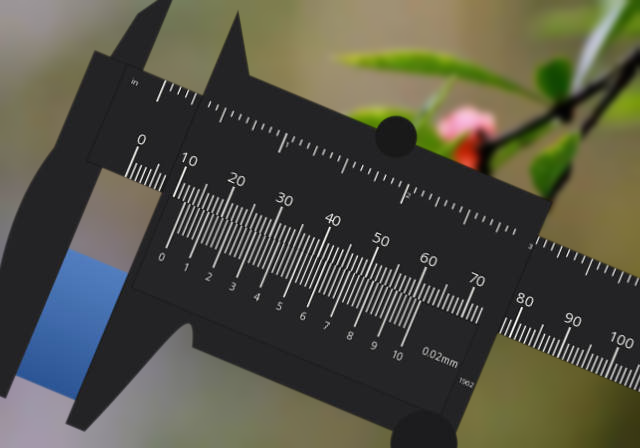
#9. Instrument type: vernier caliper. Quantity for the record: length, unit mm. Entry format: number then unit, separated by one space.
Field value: 12.5 mm
